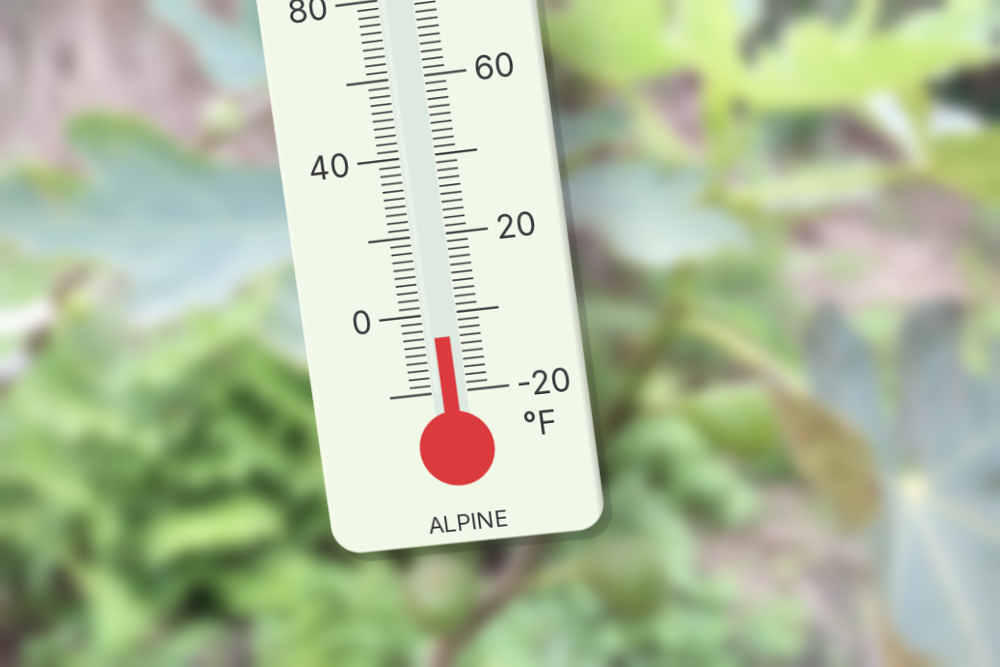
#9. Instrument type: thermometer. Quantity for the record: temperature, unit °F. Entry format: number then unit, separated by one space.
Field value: -6 °F
